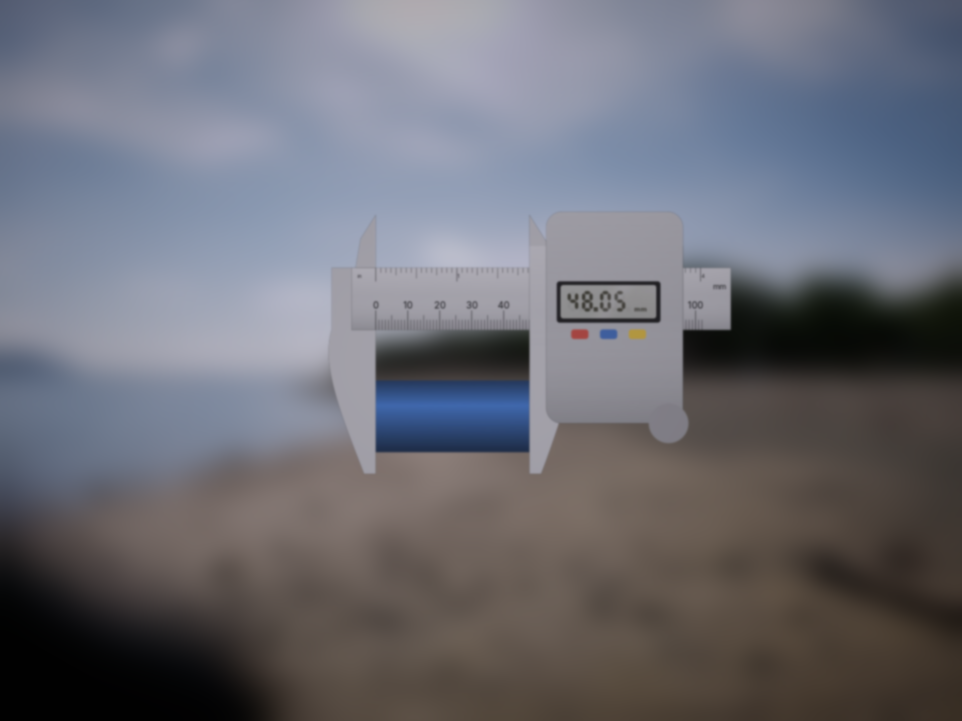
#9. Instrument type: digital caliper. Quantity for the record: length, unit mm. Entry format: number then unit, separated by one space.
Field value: 48.05 mm
